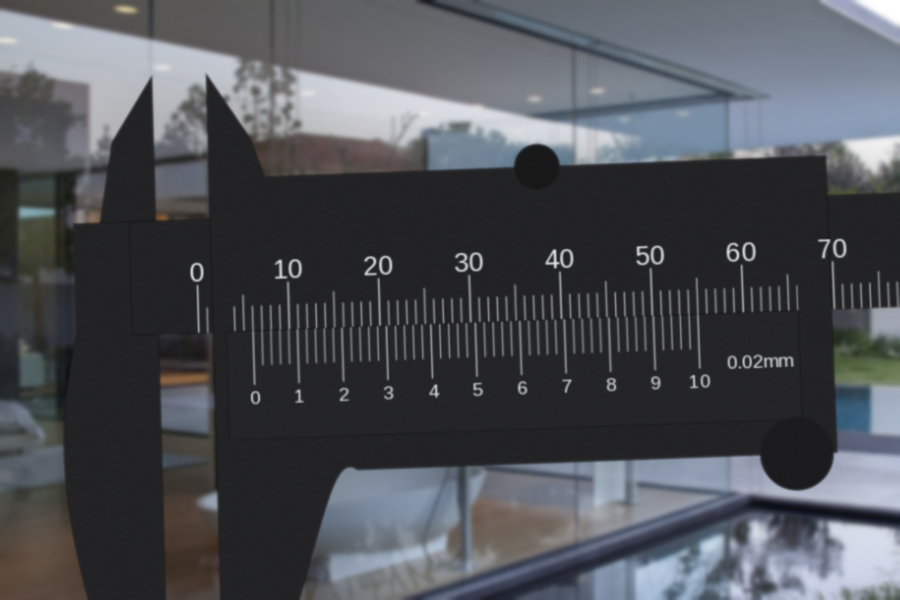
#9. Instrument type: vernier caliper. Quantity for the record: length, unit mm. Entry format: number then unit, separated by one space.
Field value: 6.0 mm
